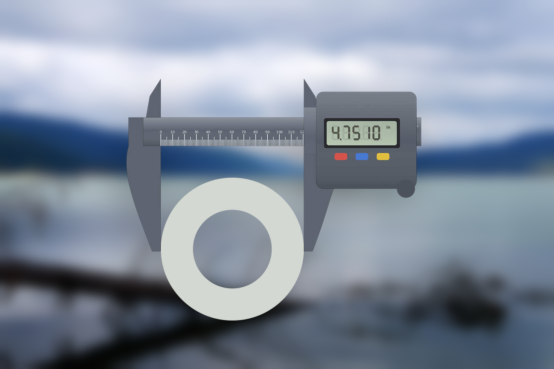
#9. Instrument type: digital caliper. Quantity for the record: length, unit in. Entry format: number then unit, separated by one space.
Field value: 4.7510 in
